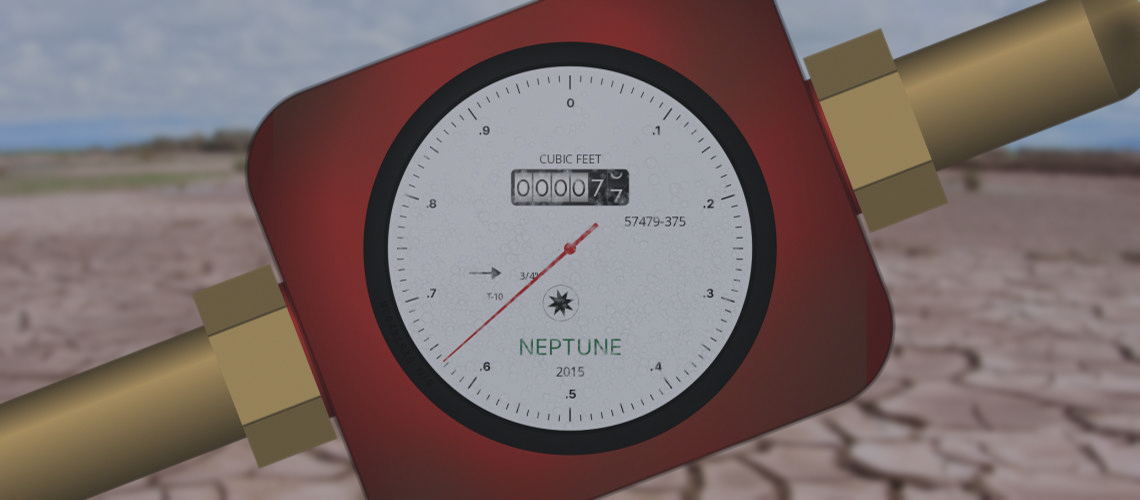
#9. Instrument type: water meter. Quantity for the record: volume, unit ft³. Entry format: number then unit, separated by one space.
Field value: 76.63 ft³
